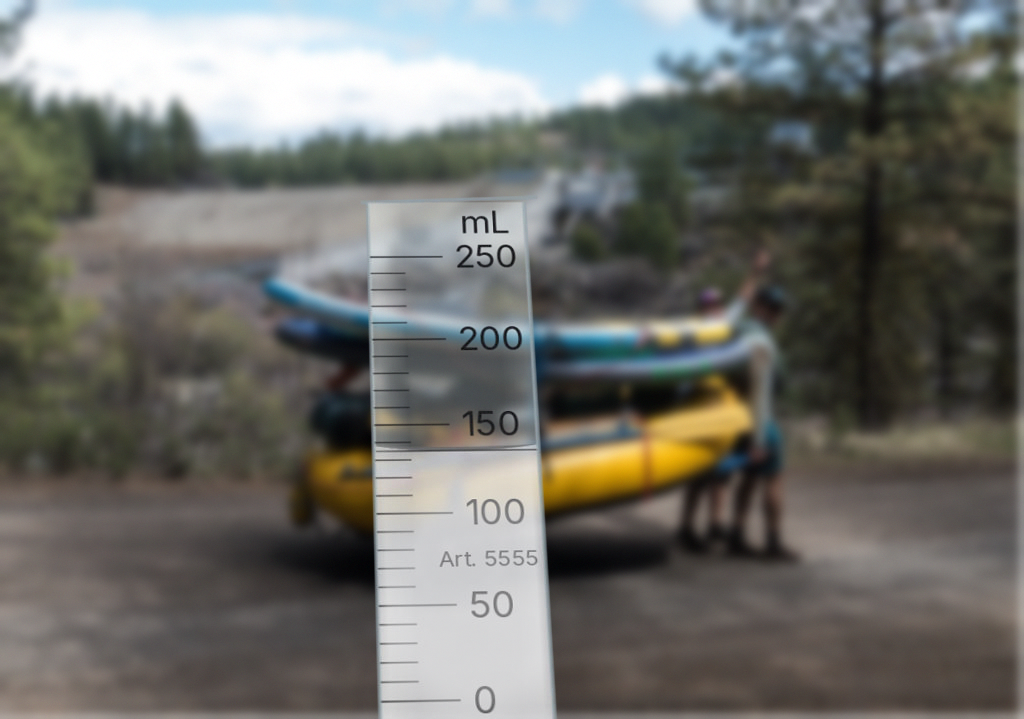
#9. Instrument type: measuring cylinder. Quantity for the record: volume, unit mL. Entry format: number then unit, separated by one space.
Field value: 135 mL
